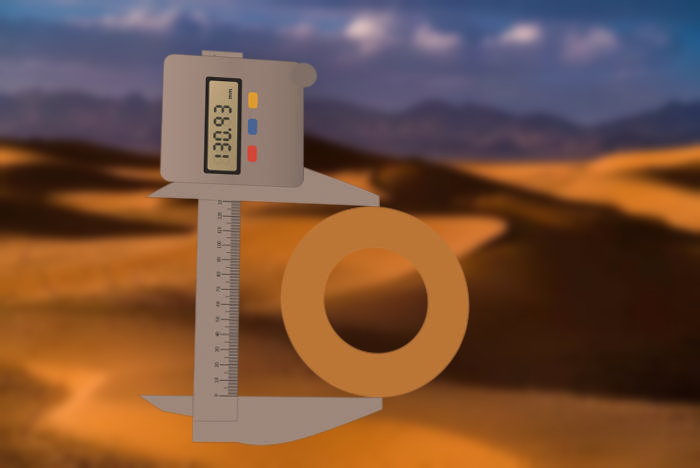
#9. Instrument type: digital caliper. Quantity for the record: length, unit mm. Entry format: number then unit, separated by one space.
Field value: 130.93 mm
